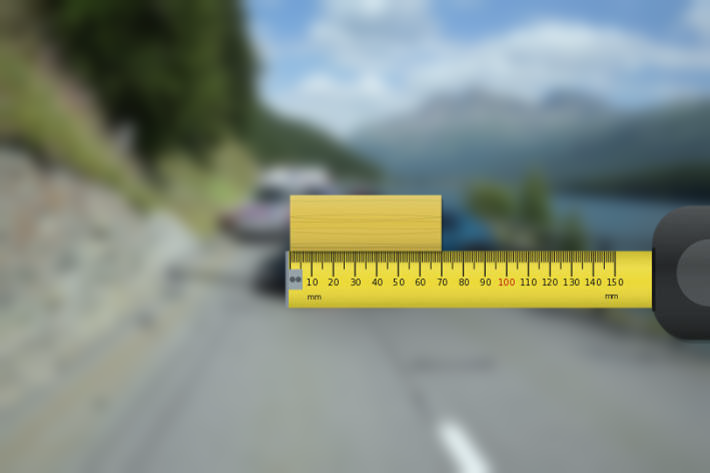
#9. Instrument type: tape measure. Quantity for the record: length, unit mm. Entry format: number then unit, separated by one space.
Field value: 70 mm
